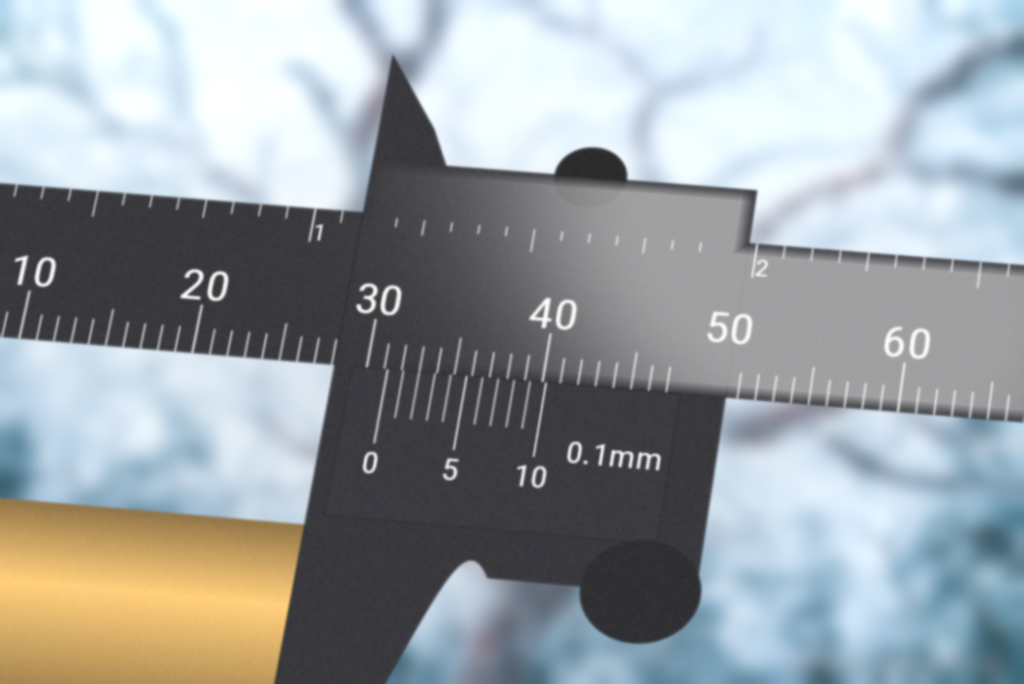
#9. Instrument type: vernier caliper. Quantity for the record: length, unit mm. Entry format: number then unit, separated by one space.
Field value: 31.2 mm
